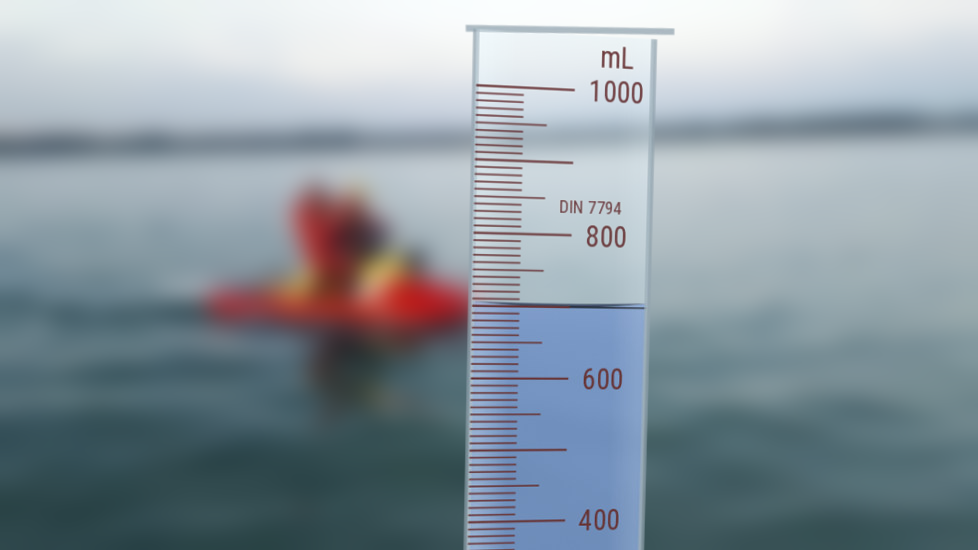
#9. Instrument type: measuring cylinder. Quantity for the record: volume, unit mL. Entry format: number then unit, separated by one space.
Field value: 700 mL
